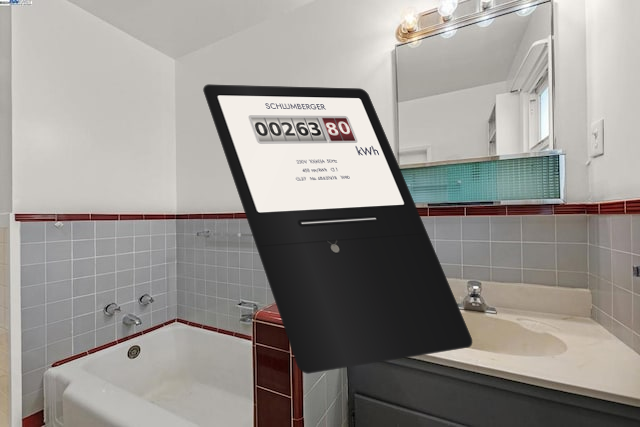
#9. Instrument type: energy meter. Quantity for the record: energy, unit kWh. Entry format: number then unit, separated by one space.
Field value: 263.80 kWh
